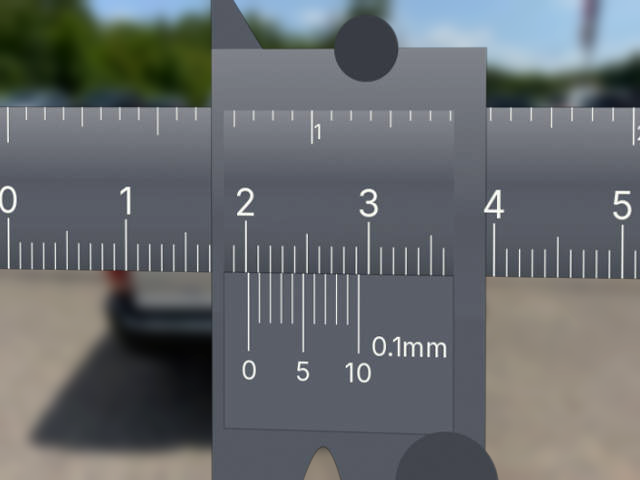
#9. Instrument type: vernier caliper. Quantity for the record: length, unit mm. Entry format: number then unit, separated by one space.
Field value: 20.2 mm
